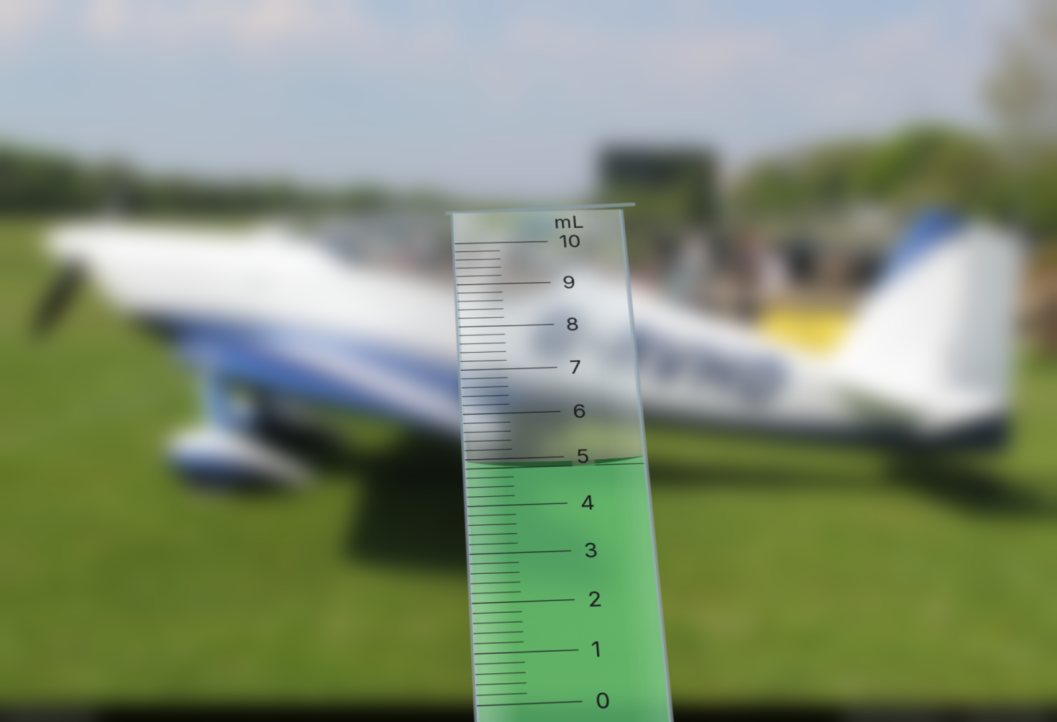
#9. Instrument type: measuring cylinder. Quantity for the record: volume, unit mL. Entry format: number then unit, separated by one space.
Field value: 4.8 mL
